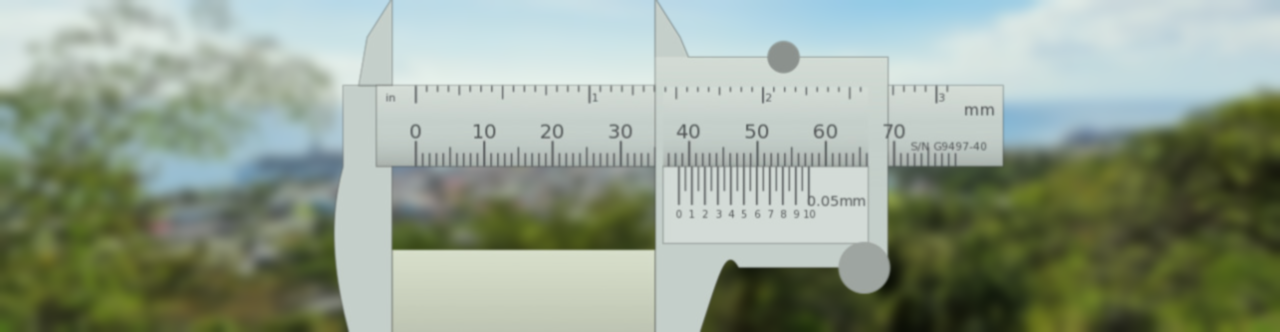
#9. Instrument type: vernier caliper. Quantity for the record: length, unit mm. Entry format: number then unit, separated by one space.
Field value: 38.5 mm
